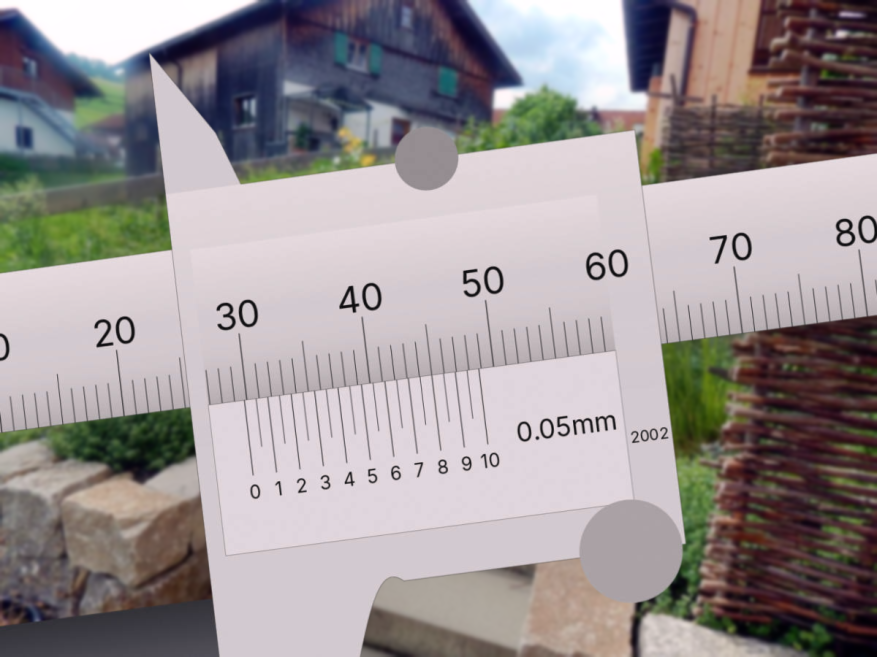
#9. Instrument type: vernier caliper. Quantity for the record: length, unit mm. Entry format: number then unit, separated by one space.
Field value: 29.8 mm
